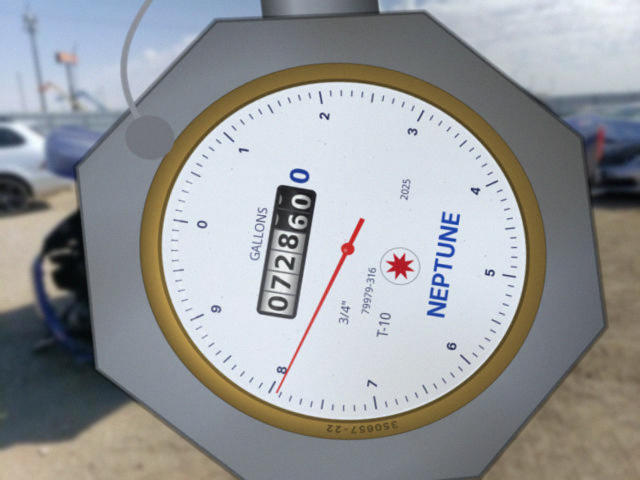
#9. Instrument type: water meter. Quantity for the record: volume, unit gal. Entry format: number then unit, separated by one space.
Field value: 728597.9 gal
